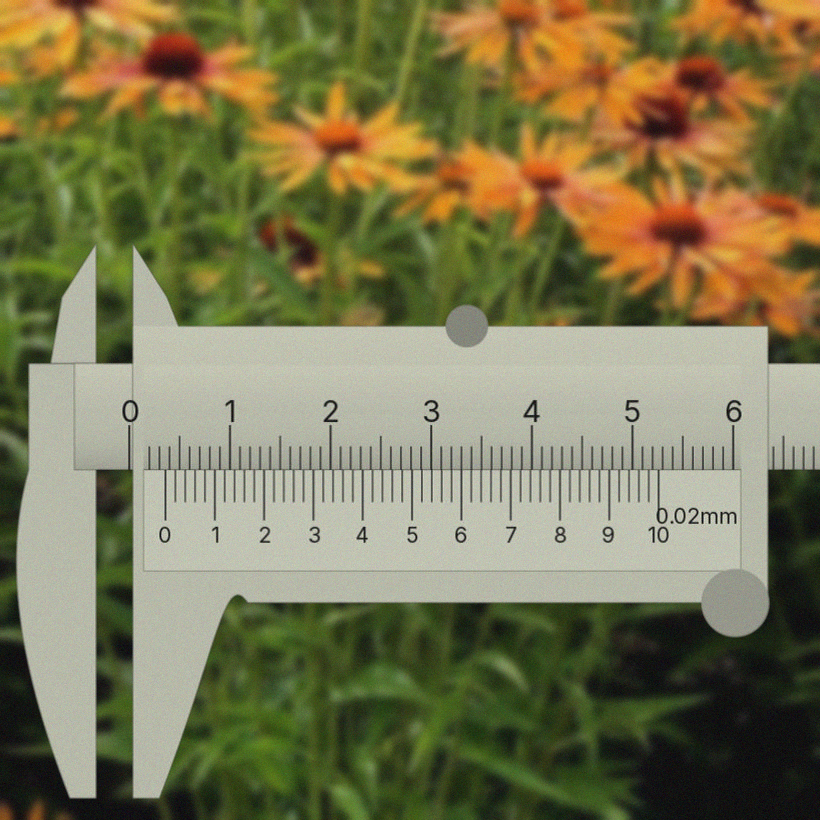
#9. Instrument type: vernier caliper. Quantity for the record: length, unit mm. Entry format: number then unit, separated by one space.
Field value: 3.6 mm
